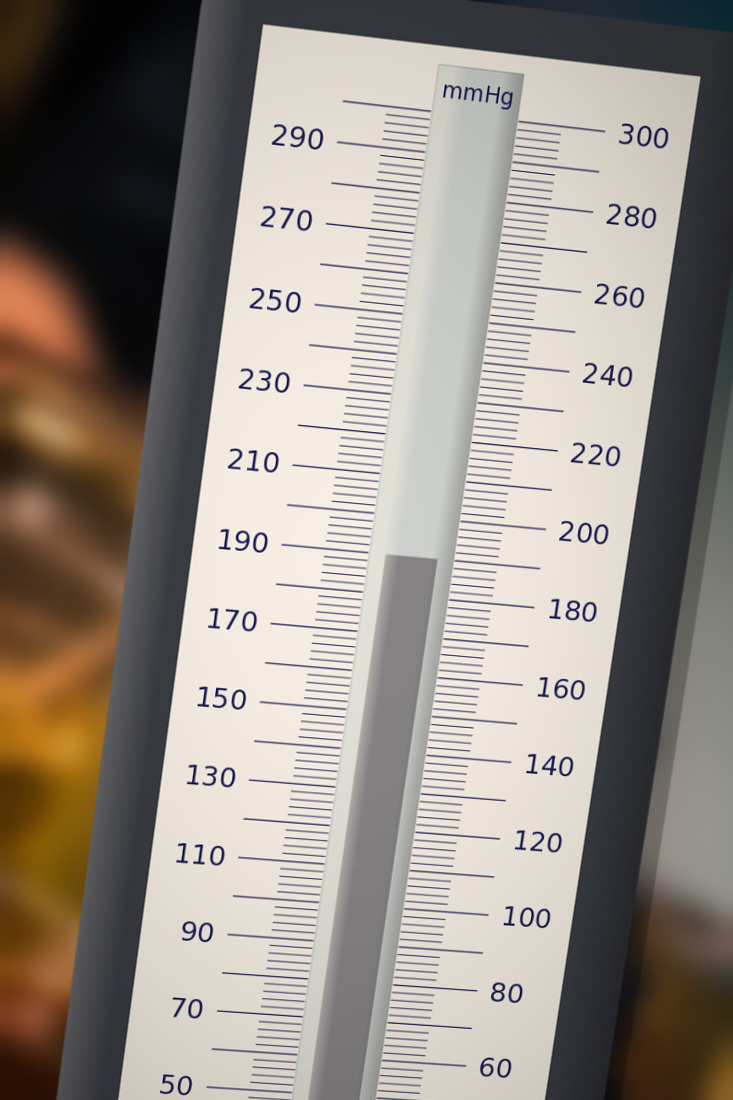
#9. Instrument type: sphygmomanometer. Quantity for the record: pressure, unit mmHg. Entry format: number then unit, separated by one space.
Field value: 190 mmHg
